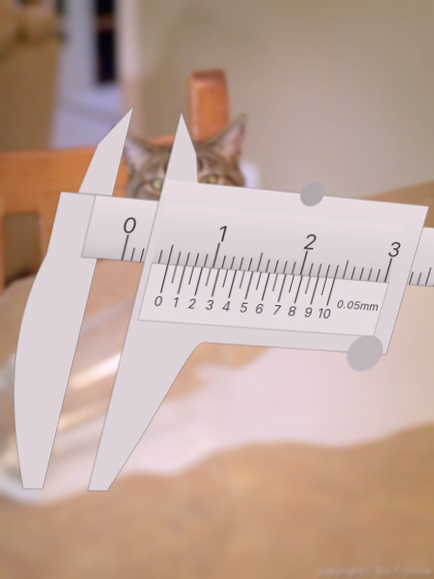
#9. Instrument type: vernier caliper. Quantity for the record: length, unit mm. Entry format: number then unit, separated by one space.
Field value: 5.0 mm
